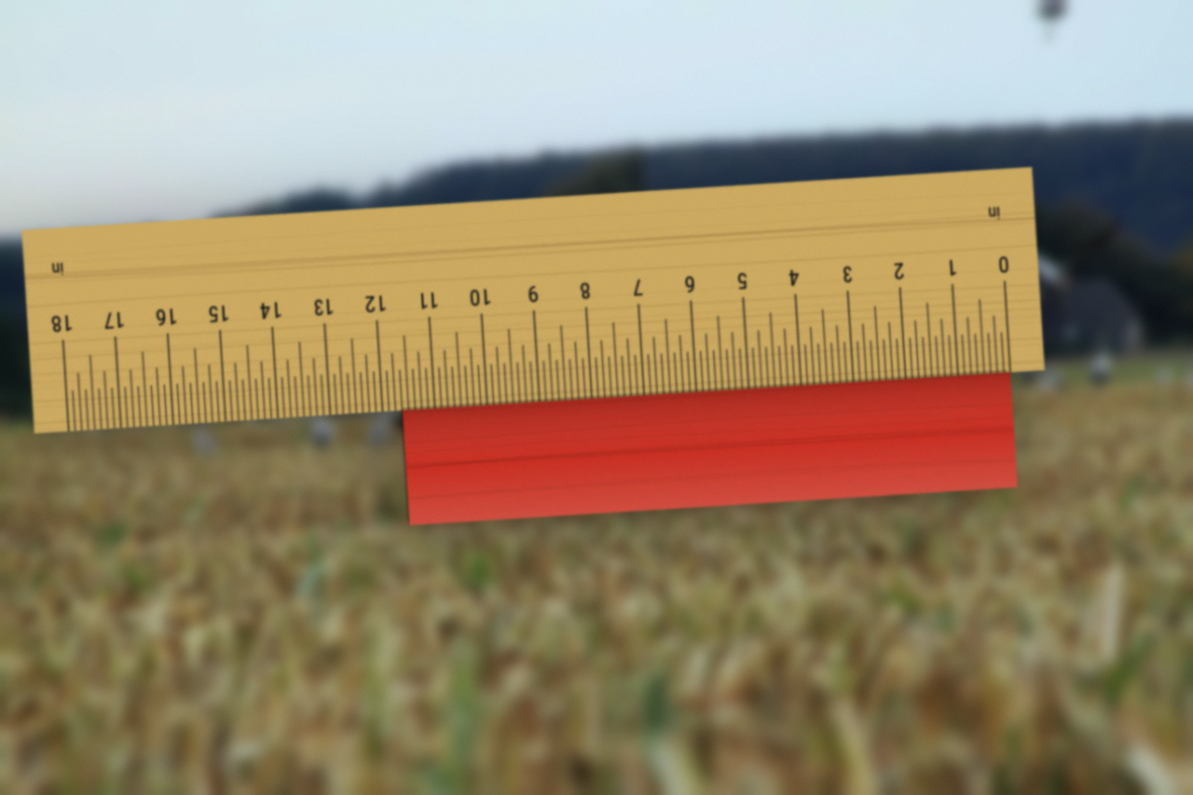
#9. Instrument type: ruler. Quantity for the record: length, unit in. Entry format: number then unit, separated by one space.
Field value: 11.625 in
